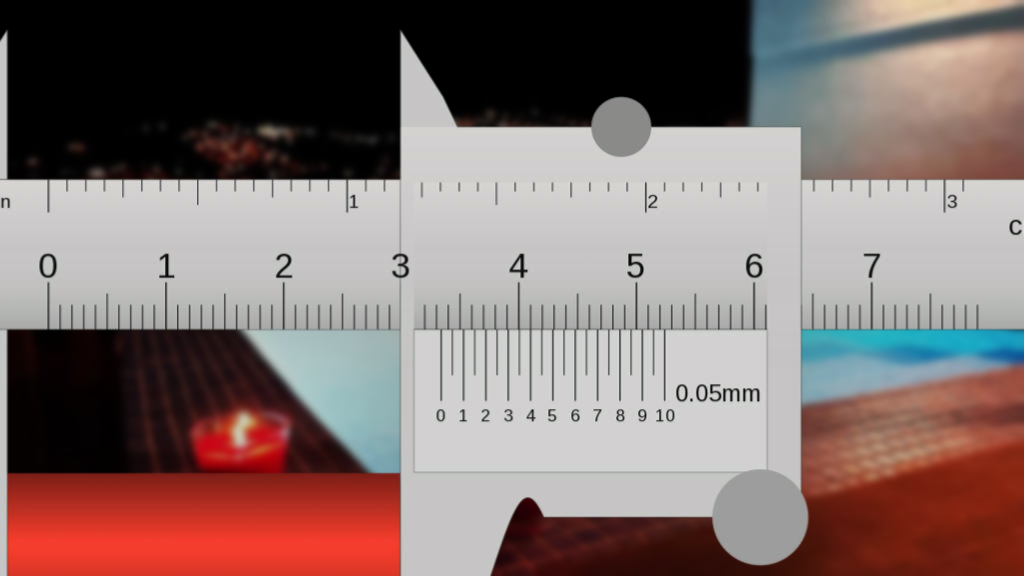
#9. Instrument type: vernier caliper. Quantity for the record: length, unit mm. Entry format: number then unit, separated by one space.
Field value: 33.4 mm
